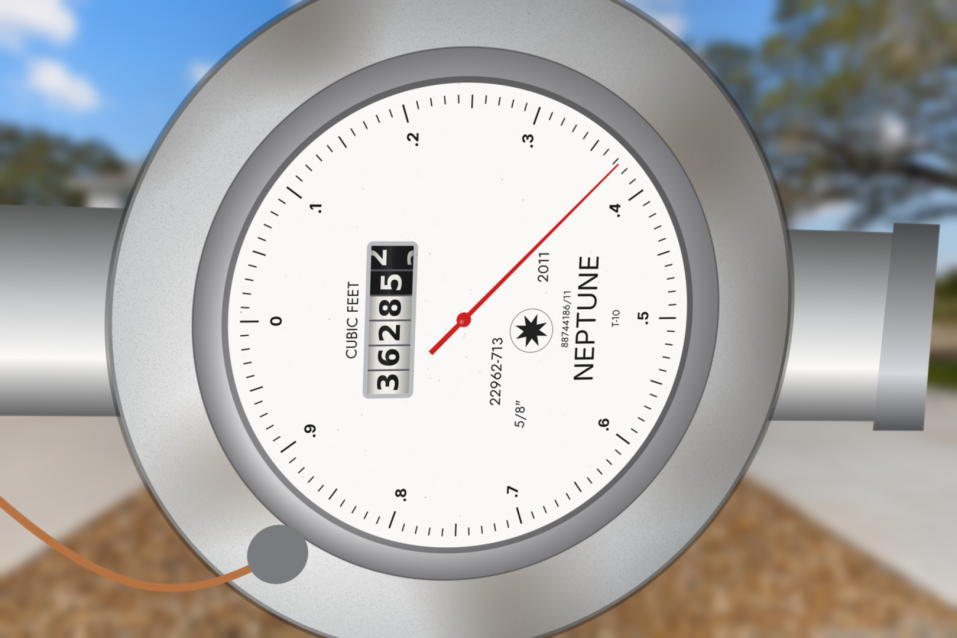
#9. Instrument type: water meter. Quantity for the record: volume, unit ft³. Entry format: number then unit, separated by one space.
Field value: 362852.37 ft³
